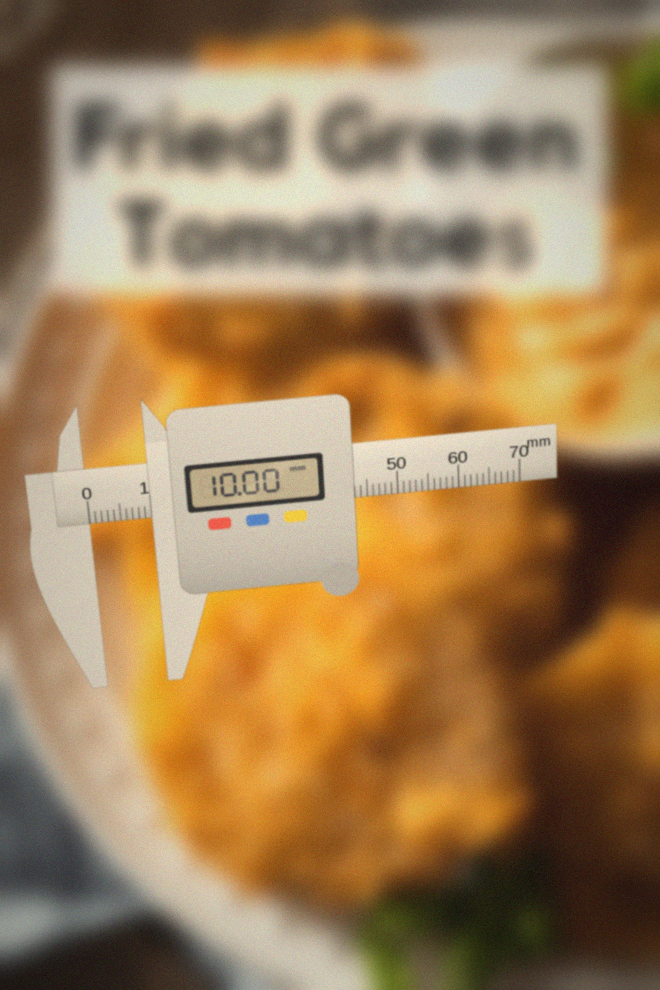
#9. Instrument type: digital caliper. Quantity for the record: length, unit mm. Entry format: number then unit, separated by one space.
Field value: 10.00 mm
